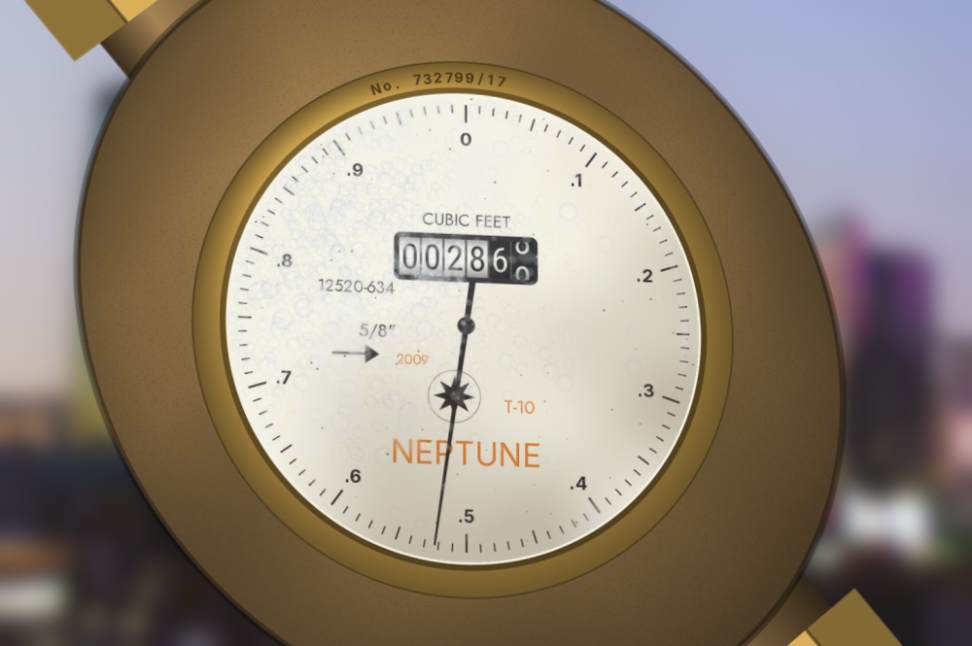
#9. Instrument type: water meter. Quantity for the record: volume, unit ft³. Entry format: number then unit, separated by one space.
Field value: 2868.52 ft³
